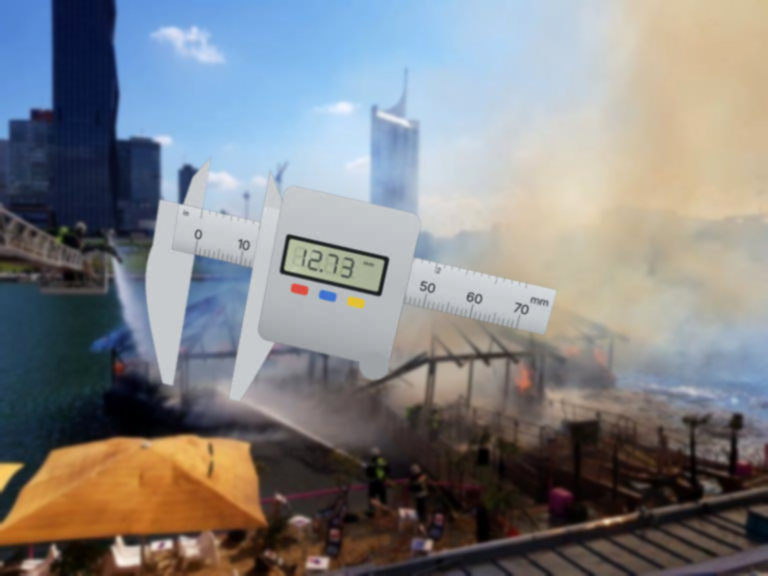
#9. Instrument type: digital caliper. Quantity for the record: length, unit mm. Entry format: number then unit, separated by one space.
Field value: 12.73 mm
